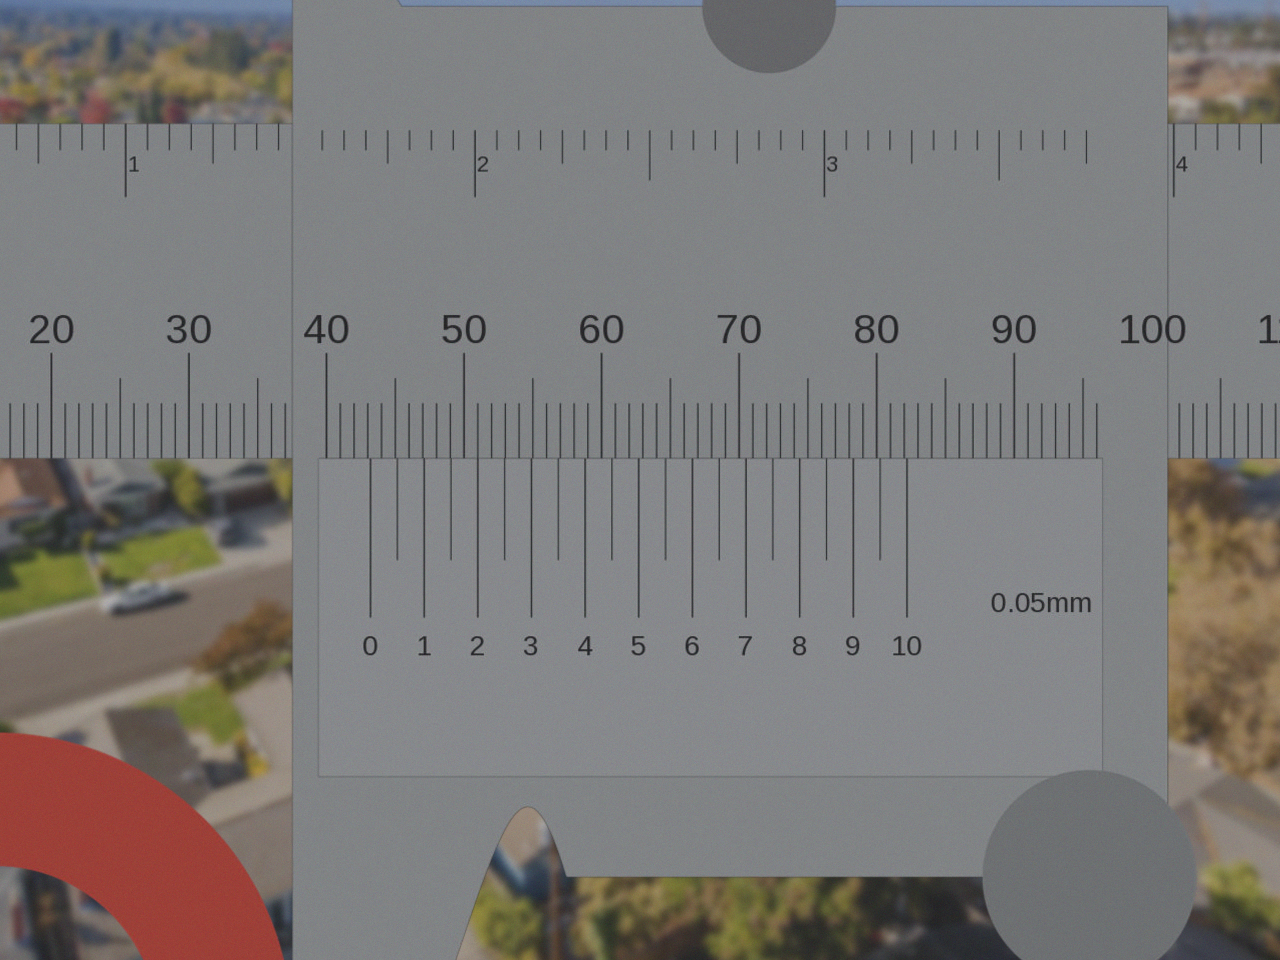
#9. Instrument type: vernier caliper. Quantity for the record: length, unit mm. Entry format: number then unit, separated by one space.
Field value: 43.2 mm
